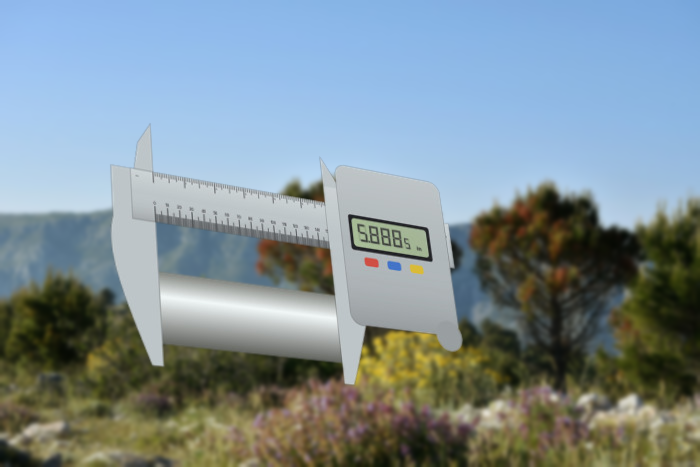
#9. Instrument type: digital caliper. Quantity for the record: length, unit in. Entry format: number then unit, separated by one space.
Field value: 5.8885 in
